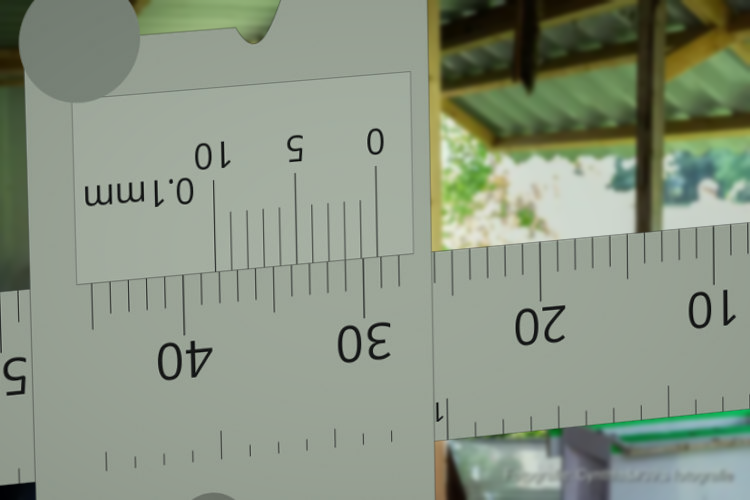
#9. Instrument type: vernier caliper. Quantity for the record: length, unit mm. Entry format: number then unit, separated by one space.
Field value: 29.2 mm
